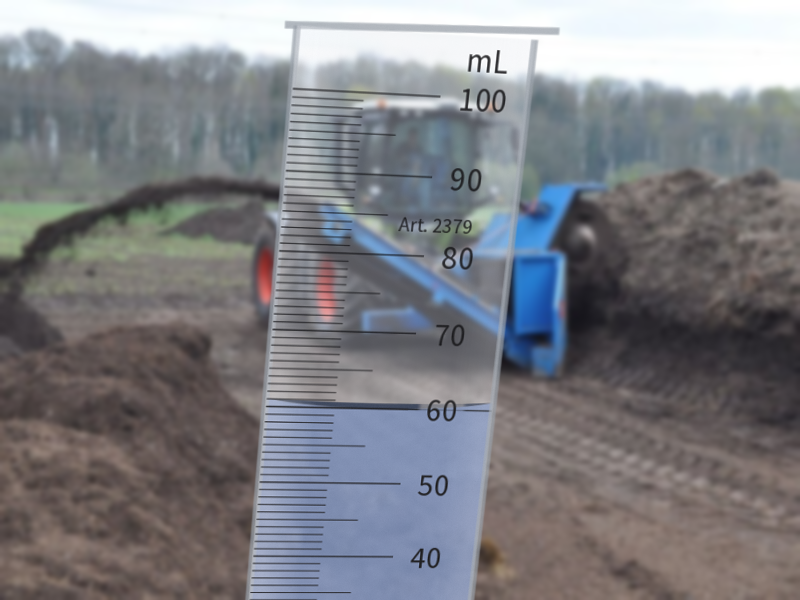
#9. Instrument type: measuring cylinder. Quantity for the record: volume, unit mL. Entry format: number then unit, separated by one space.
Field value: 60 mL
